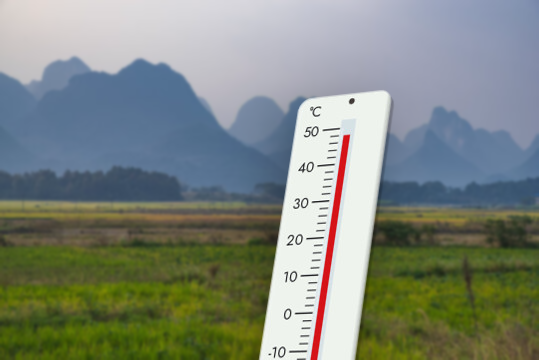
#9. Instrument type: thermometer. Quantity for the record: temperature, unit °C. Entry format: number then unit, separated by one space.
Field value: 48 °C
